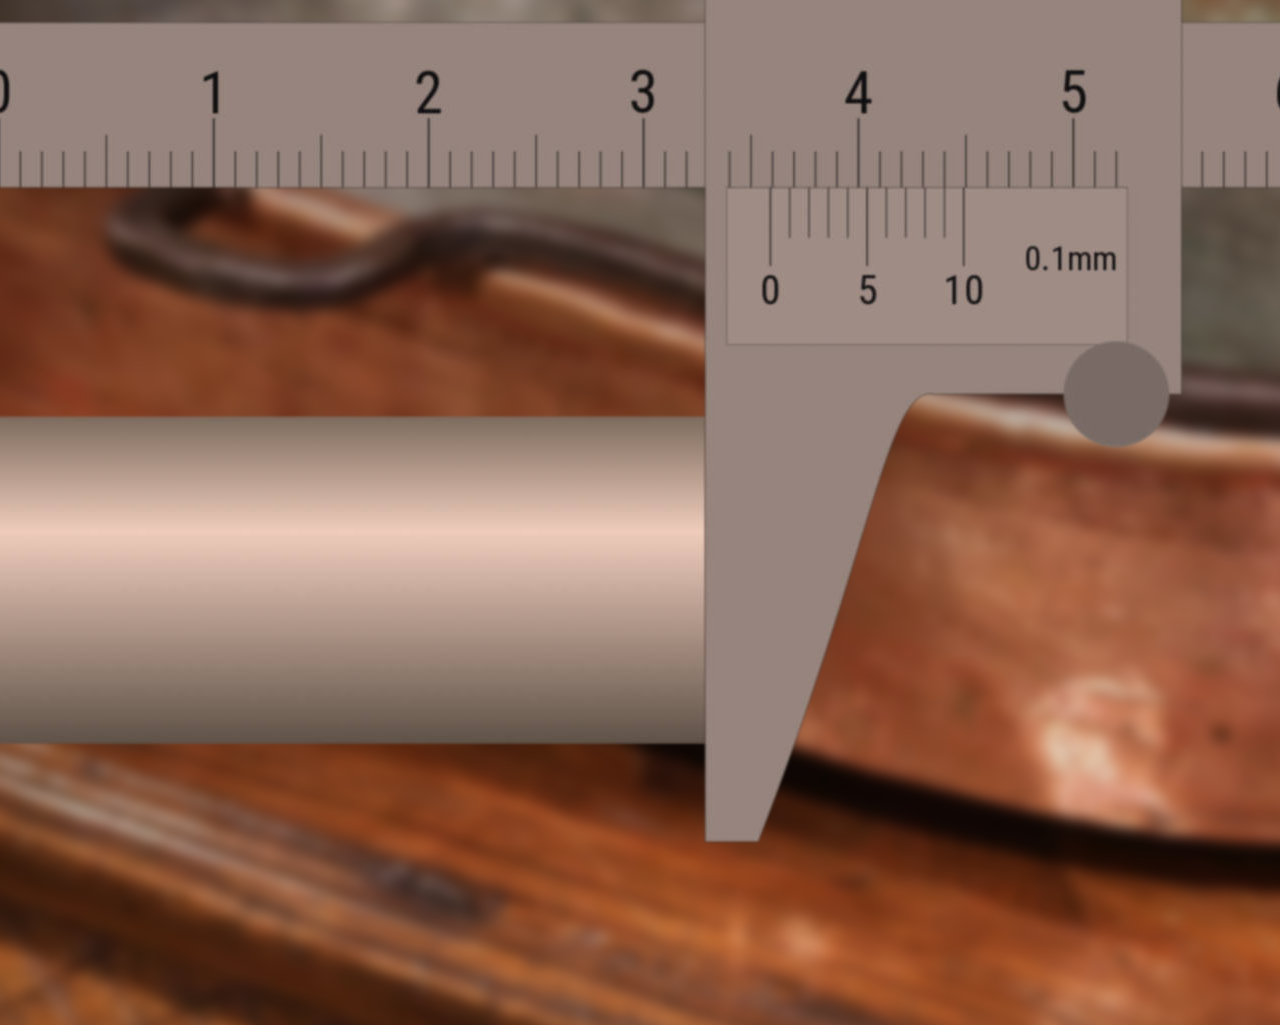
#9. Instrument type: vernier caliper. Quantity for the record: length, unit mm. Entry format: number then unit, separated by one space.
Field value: 35.9 mm
